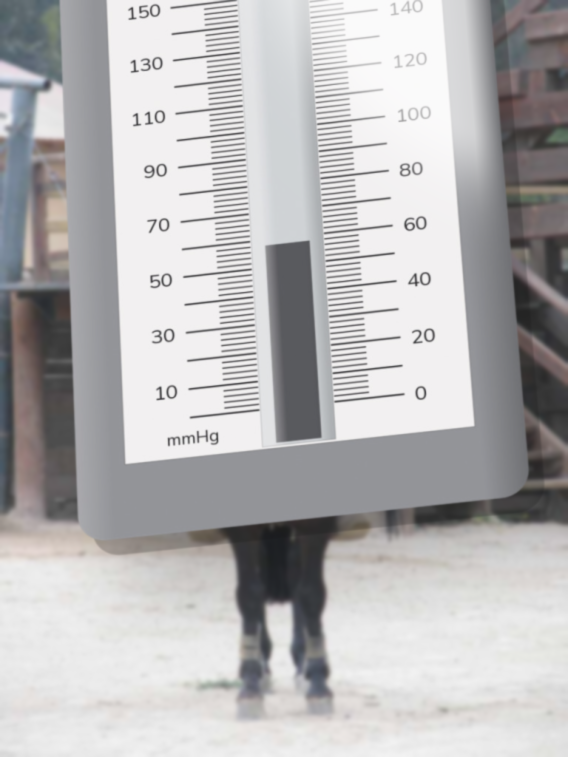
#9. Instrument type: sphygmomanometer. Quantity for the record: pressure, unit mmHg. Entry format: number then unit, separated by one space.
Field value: 58 mmHg
